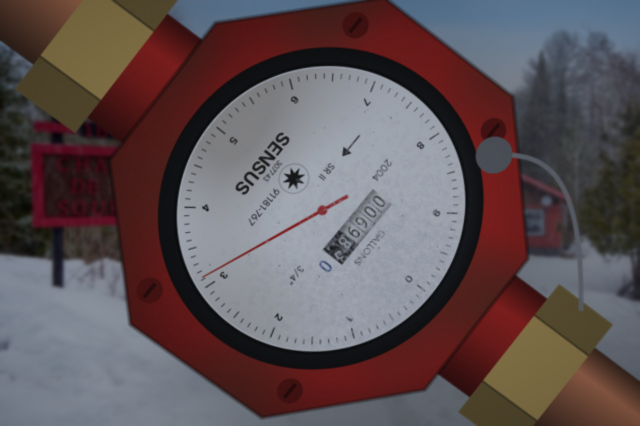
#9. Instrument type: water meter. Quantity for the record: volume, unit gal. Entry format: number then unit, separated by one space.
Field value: 69833.1 gal
